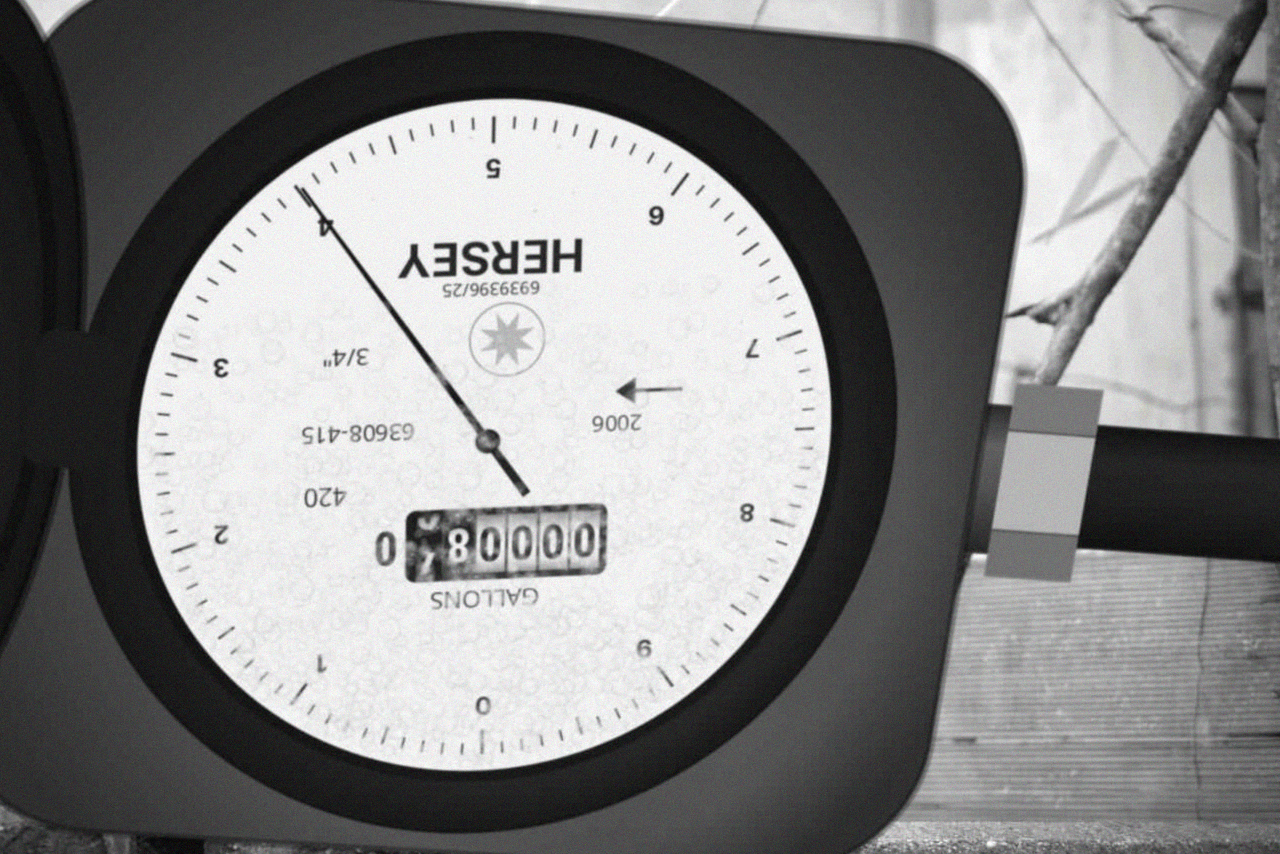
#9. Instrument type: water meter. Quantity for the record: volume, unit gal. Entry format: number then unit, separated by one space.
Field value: 874.0 gal
